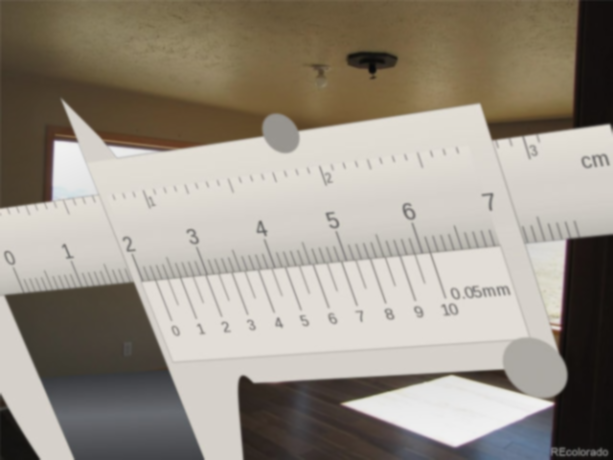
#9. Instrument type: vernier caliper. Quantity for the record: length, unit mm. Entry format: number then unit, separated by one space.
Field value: 22.0 mm
